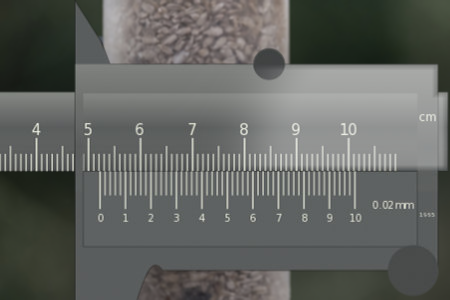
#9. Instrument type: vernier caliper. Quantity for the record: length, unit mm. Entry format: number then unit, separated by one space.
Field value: 52.2 mm
